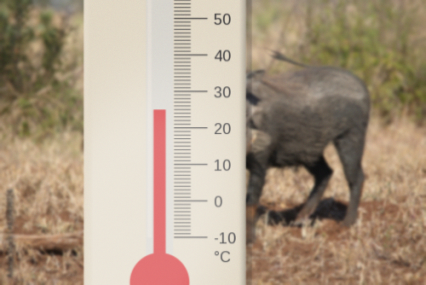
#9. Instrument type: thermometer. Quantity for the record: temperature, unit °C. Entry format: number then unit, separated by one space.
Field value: 25 °C
